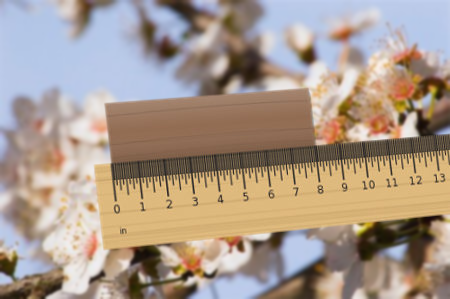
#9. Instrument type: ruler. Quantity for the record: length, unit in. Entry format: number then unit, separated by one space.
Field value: 8 in
